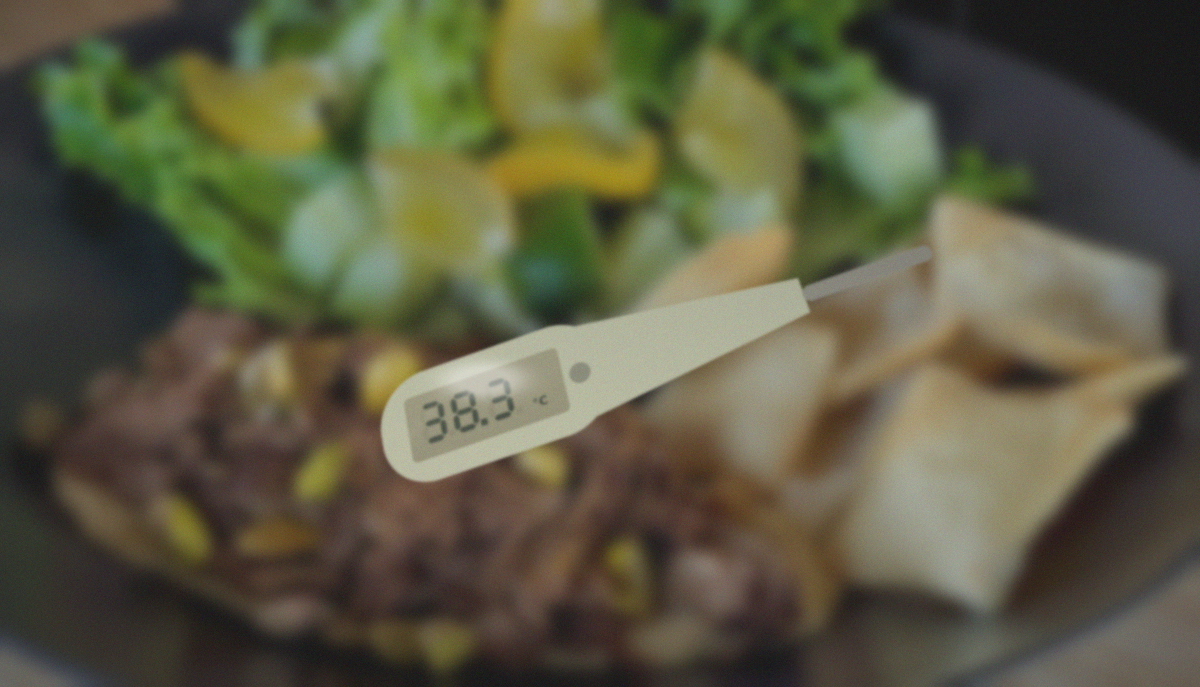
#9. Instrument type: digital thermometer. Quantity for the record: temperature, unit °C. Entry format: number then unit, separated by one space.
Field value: 38.3 °C
